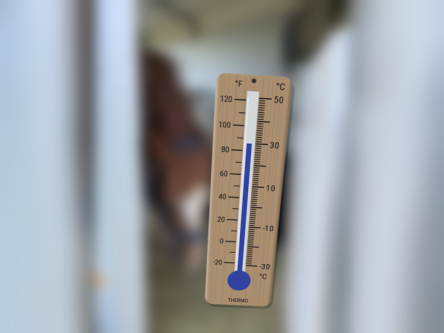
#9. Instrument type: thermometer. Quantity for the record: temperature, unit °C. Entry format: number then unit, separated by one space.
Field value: 30 °C
